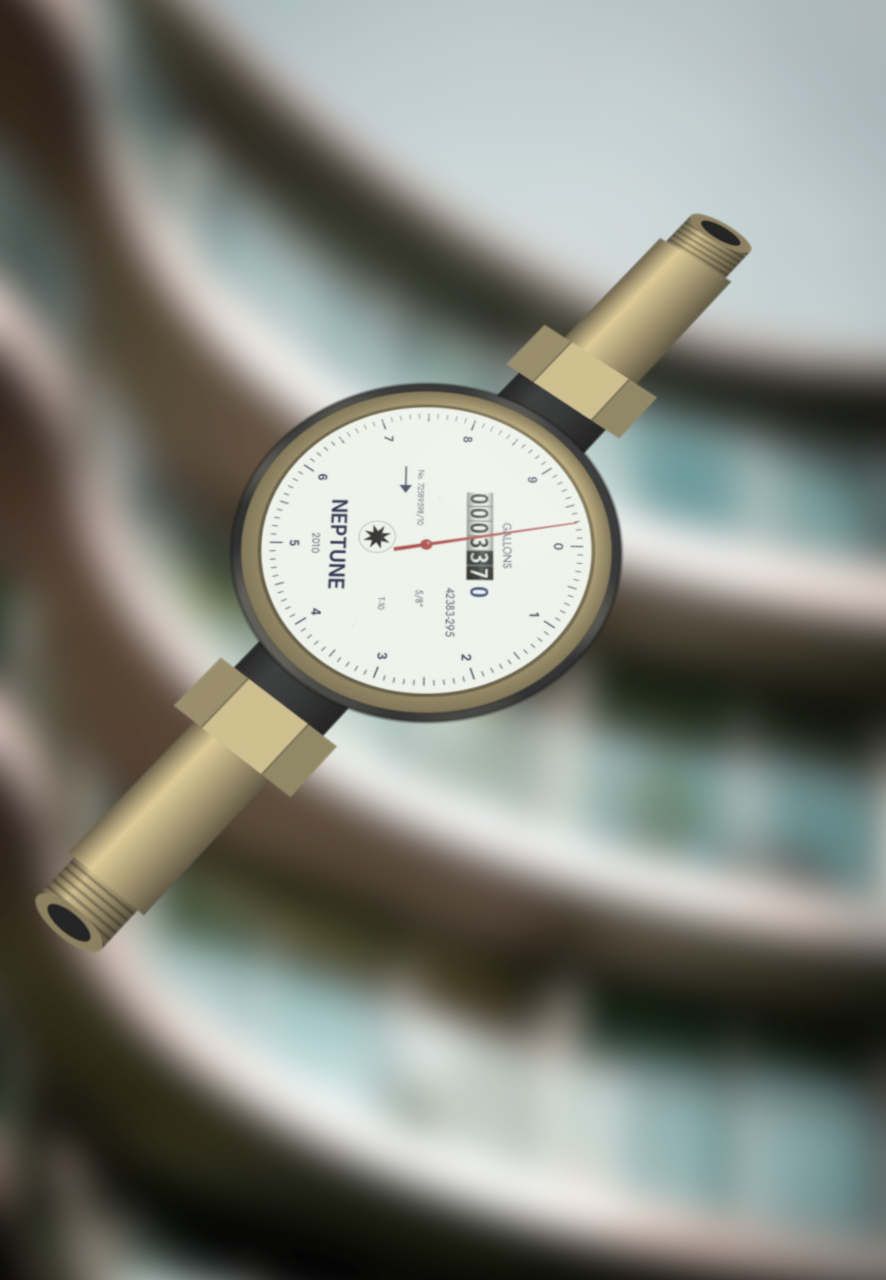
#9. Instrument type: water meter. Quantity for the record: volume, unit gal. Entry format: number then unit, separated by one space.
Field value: 3369.7 gal
